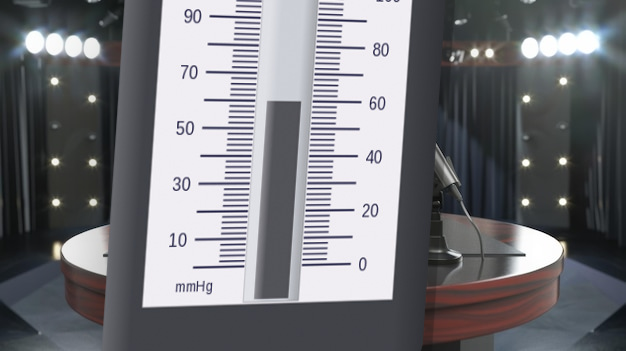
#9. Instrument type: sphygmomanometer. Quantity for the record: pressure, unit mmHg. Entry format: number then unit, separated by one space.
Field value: 60 mmHg
